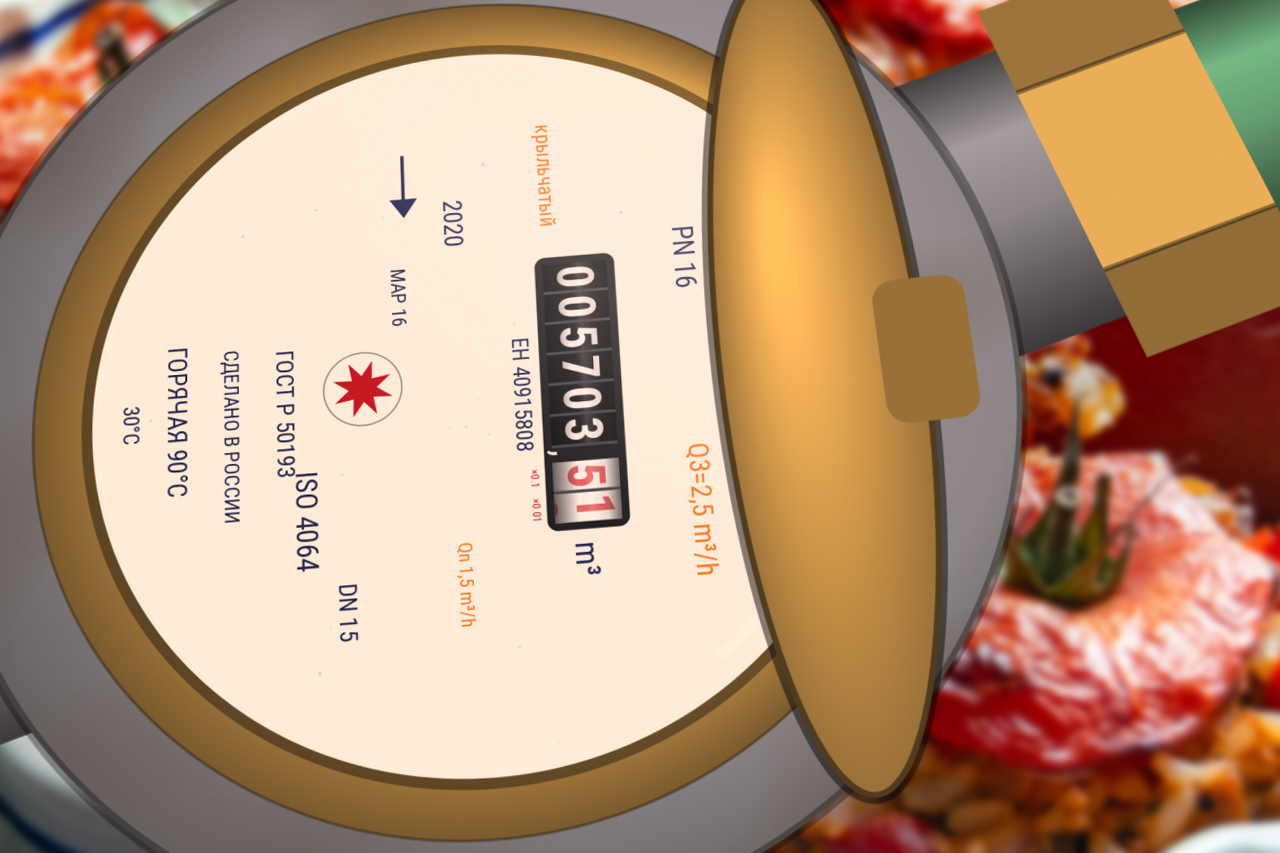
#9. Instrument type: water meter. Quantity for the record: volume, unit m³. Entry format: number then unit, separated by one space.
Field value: 5703.51 m³
